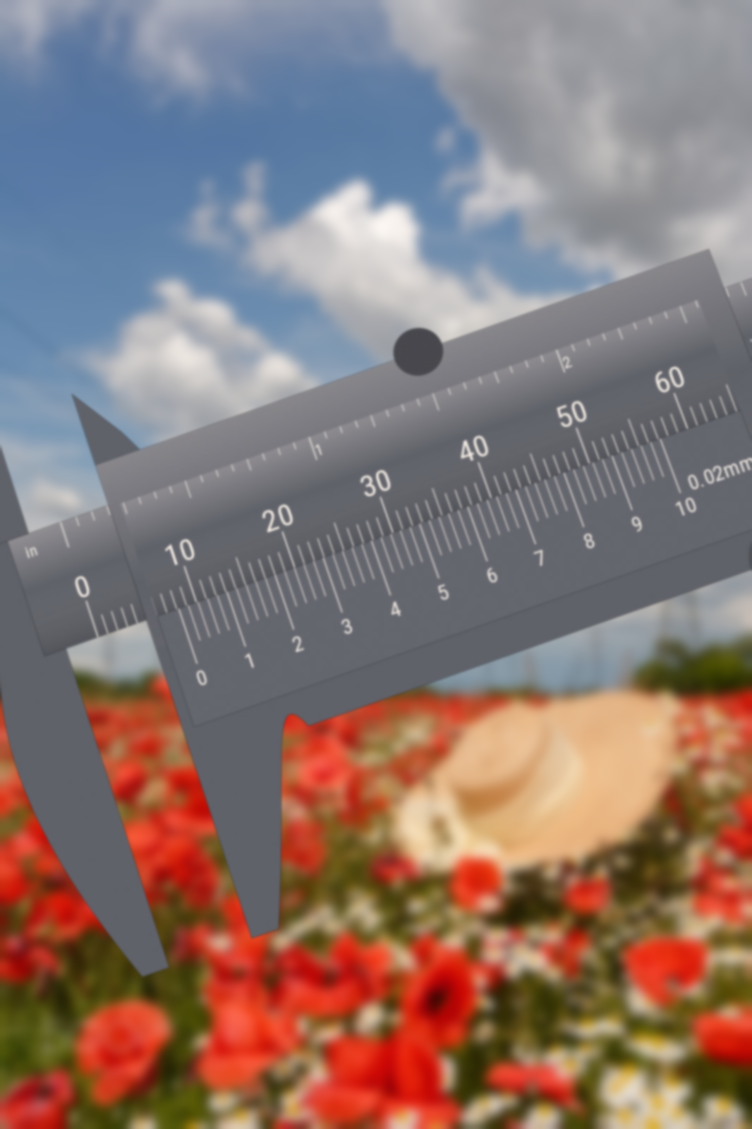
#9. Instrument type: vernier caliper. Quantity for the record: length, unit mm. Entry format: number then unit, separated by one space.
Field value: 8.2 mm
